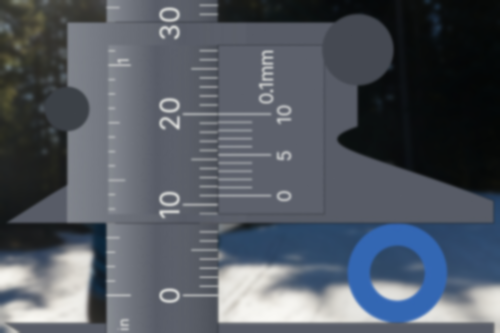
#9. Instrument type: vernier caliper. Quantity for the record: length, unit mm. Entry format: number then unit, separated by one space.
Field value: 11.0 mm
